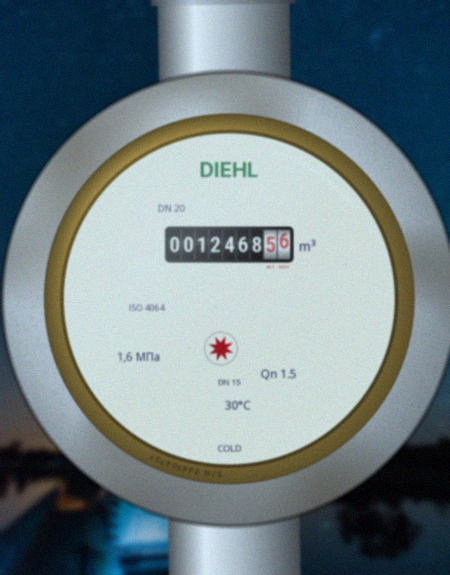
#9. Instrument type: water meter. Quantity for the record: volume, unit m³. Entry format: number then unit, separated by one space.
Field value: 12468.56 m³
